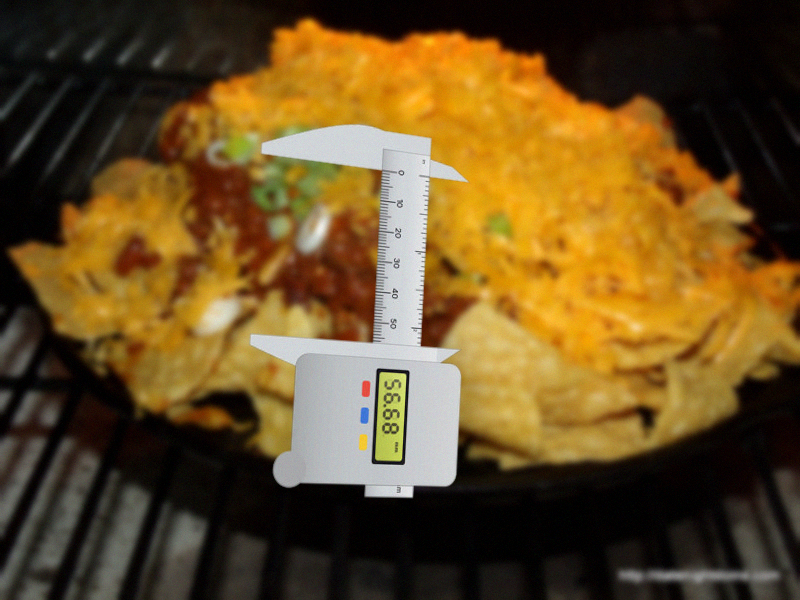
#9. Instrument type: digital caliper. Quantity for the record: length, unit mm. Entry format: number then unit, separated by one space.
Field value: 56.68 mm
